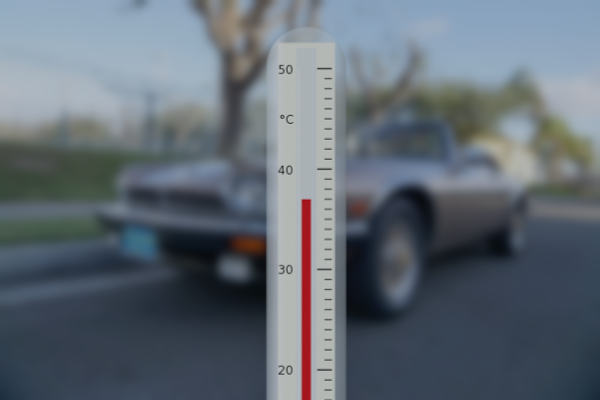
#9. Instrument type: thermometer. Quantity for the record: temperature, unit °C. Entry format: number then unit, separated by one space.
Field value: 37 °C
